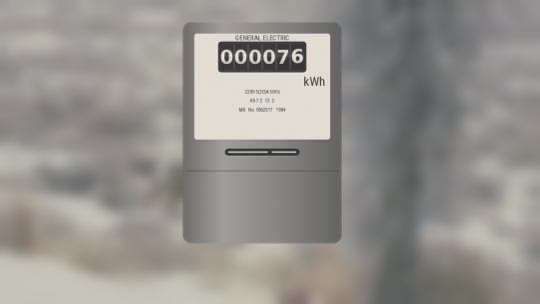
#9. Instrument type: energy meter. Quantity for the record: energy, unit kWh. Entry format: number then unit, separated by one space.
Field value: 76 kWh
